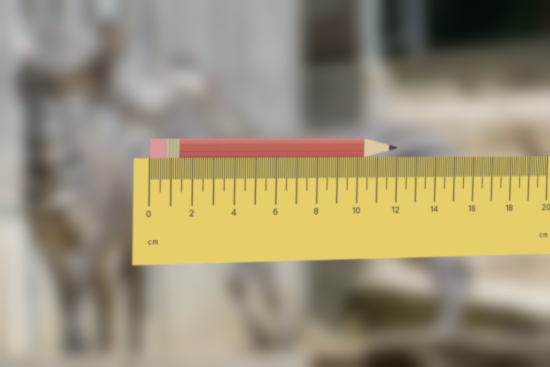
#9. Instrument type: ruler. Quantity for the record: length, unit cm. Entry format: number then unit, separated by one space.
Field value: 12 cm
